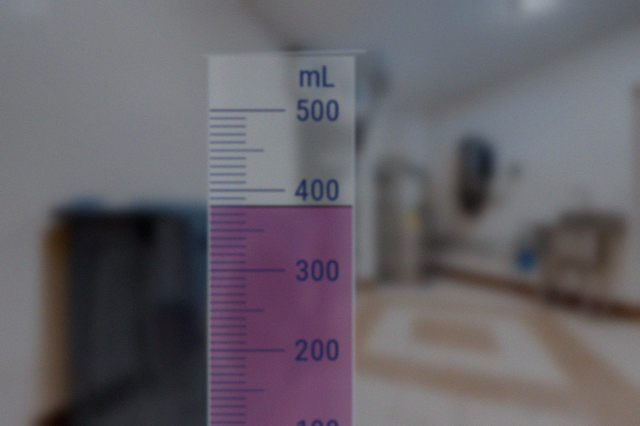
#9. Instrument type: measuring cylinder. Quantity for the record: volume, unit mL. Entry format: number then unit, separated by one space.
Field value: 380 mL
